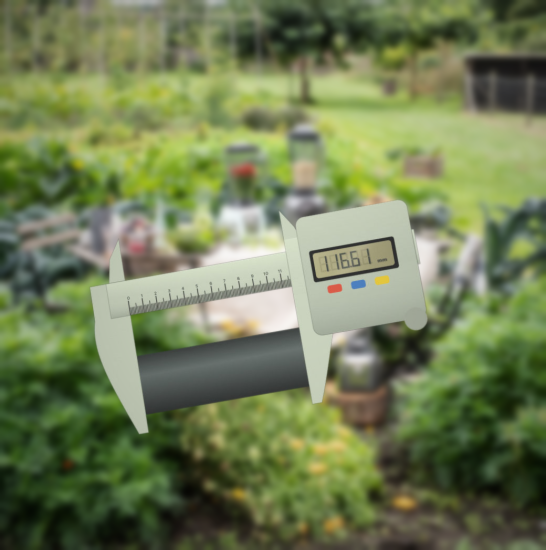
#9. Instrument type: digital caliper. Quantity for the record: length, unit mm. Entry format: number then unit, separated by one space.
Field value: 116.61 mm
